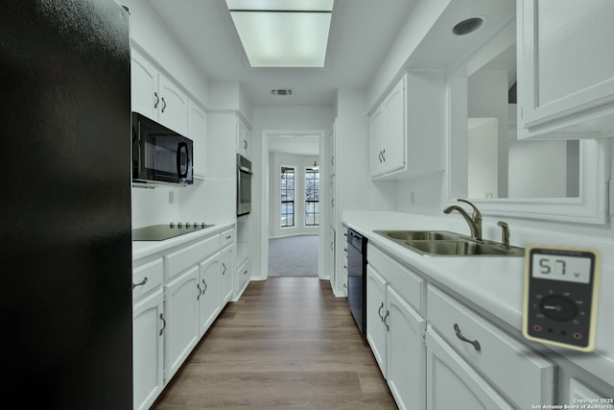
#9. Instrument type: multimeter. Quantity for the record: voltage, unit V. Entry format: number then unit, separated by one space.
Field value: 57 V
